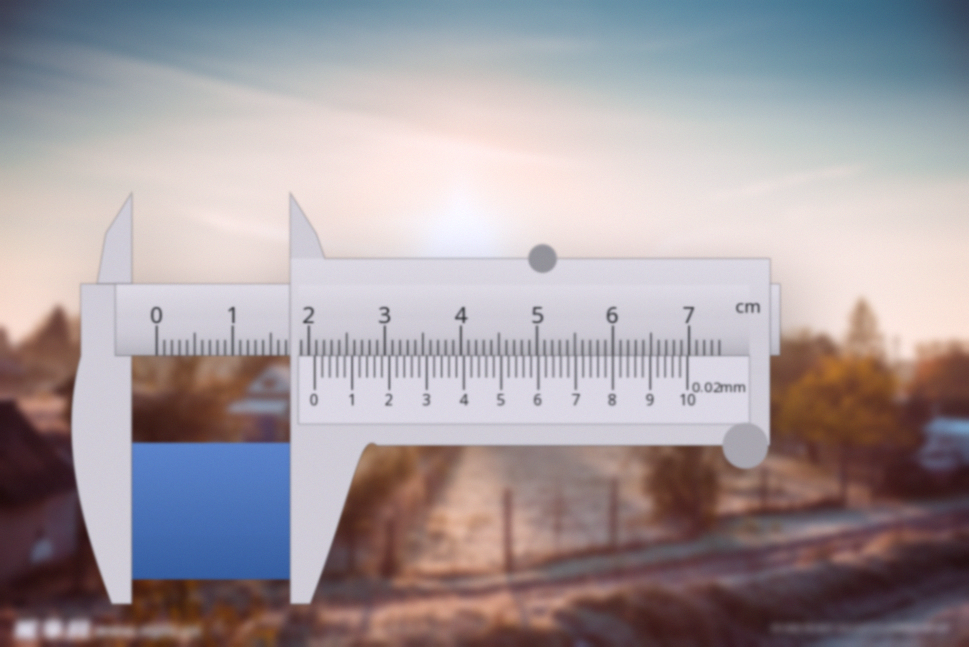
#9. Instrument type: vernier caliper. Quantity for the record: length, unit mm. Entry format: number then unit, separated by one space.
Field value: 20.8 mm
